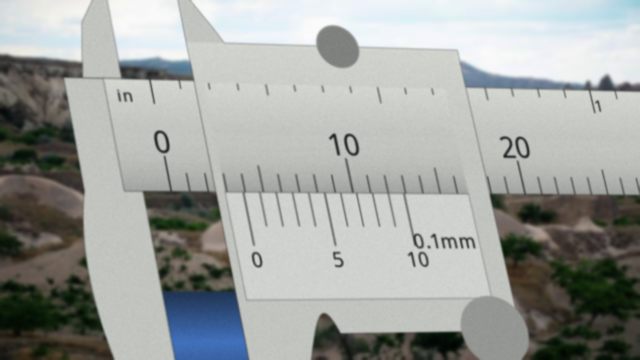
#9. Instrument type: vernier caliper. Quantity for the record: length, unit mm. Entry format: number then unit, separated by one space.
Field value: 3.9 mm
